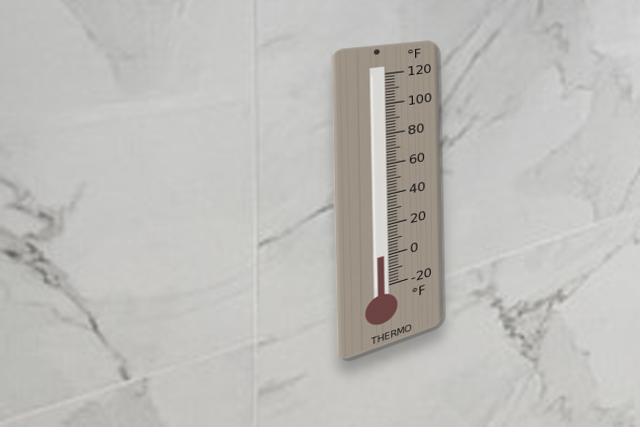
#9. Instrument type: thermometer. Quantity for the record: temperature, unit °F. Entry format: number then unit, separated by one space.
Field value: 0 °F
